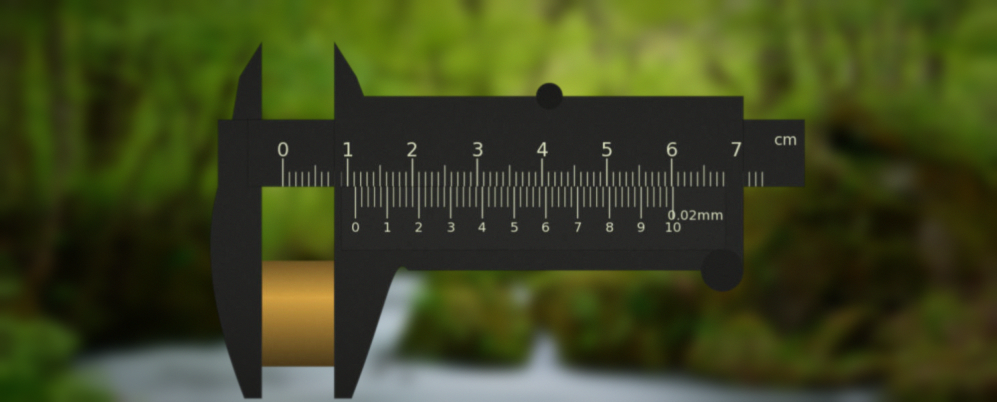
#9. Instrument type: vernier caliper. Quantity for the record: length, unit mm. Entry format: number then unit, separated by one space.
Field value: 11.2 mm
